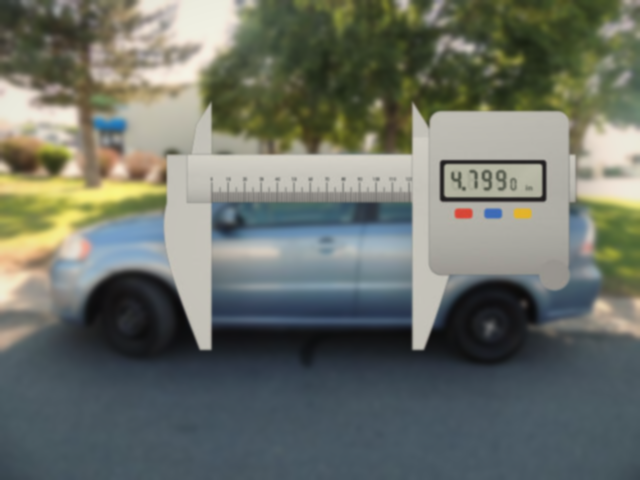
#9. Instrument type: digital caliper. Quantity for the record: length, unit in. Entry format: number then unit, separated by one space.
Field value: 4.7990 in
